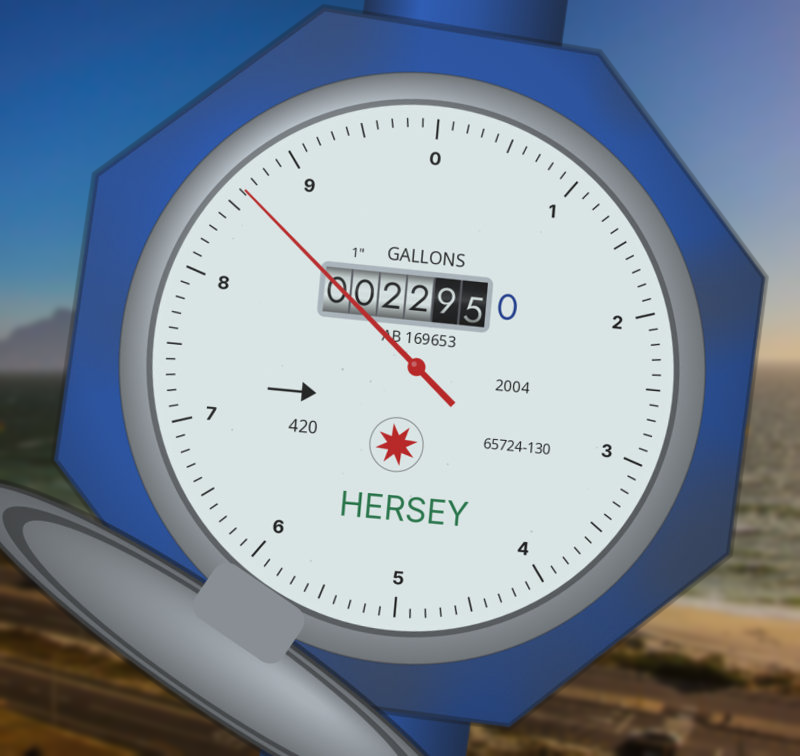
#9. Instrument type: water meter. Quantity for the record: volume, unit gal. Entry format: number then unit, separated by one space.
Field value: 22948.6 gal
